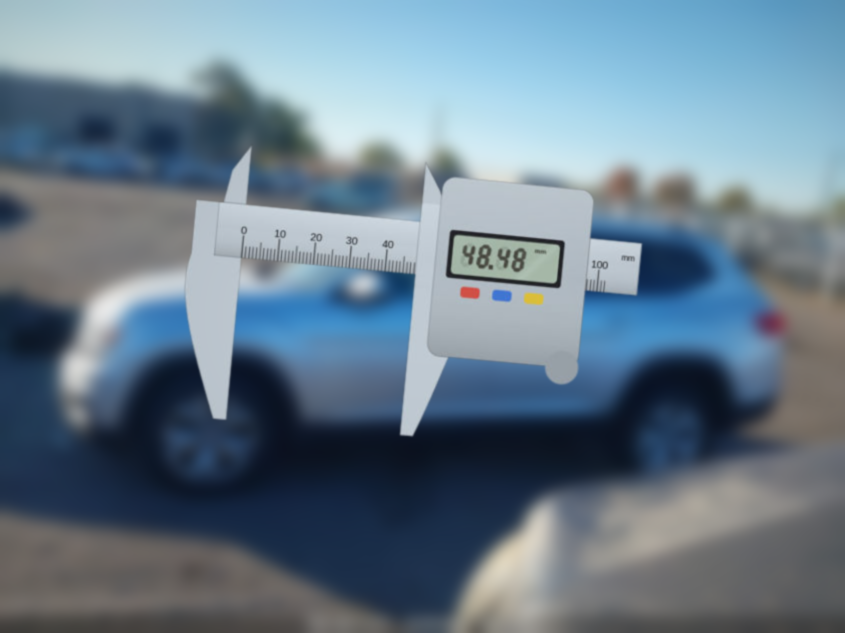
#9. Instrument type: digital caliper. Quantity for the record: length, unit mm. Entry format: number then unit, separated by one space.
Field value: 48.48 mm
